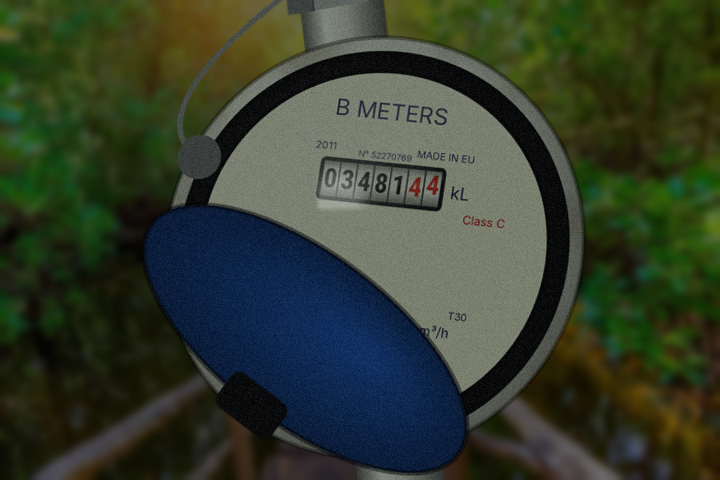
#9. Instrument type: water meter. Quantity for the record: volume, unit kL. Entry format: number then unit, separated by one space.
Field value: 3481.44 kL
